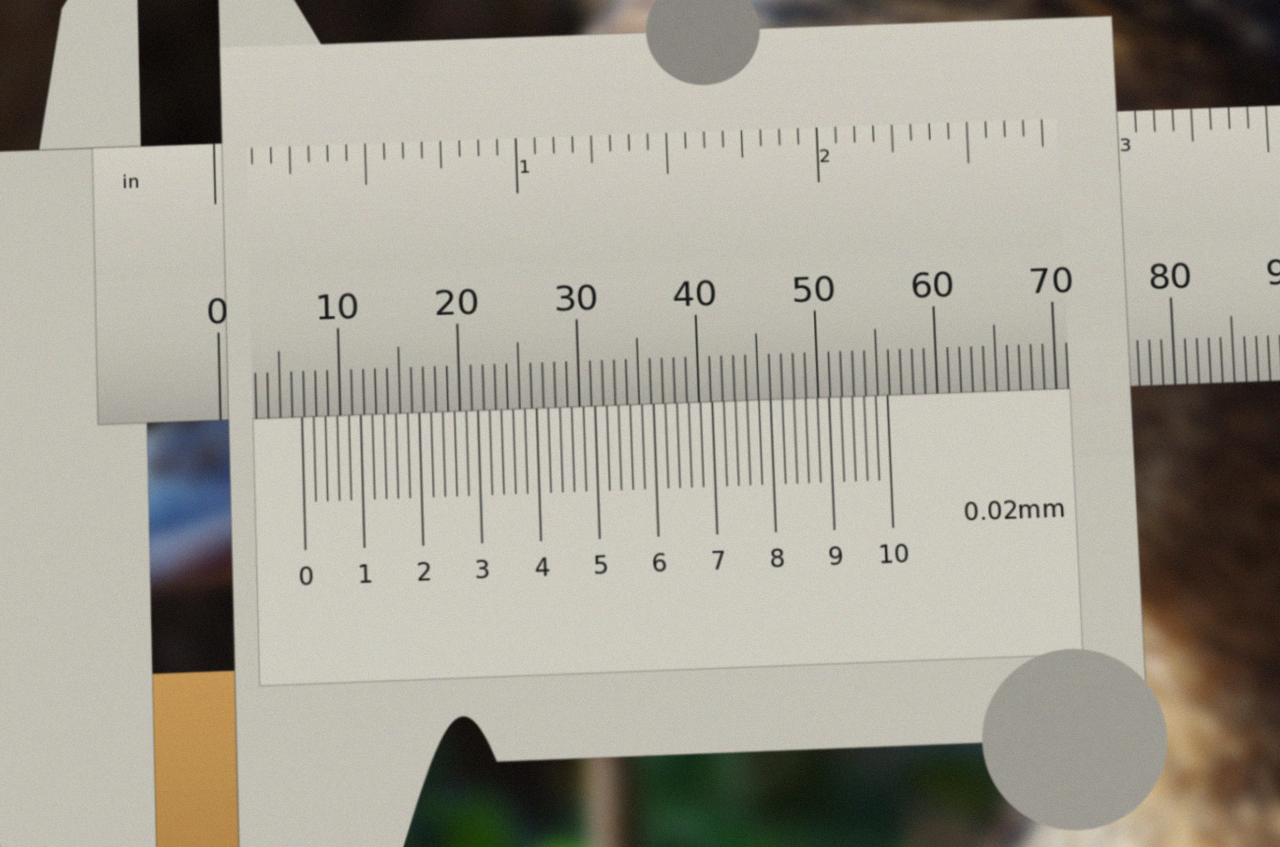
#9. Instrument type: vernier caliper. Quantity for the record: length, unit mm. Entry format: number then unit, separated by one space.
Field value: 6.8 mm
